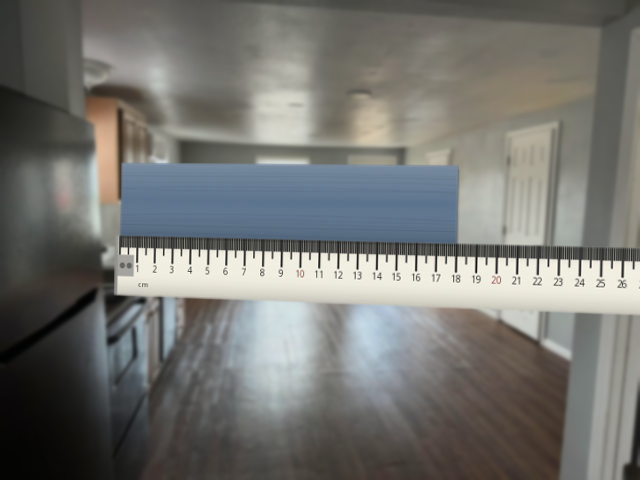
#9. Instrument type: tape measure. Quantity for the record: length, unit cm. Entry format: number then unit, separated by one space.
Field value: 18 cm
